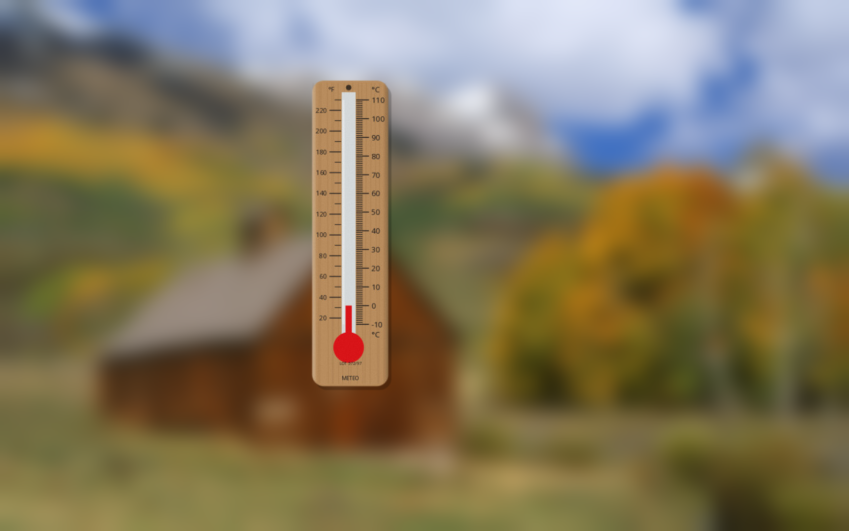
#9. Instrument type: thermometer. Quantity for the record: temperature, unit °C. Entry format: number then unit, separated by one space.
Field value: 0 °C
